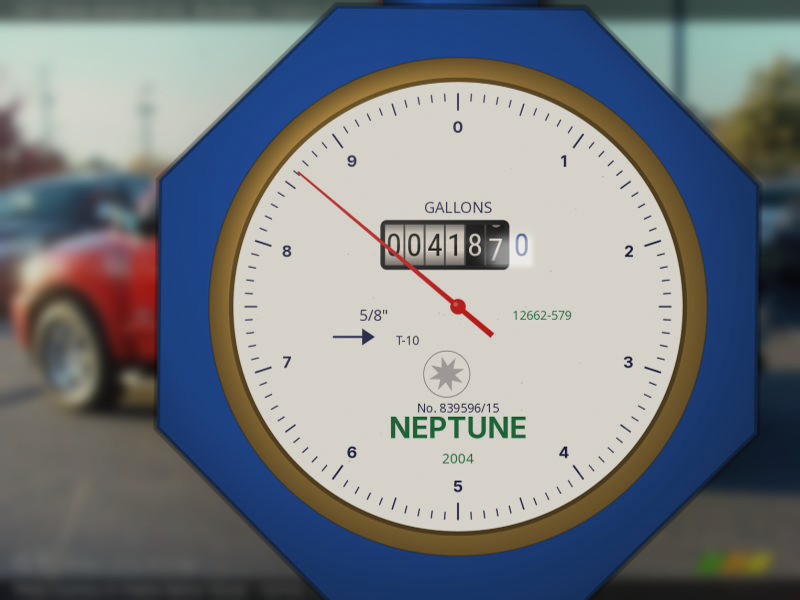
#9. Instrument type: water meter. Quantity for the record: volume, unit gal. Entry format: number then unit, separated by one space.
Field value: 41868.6 gal
